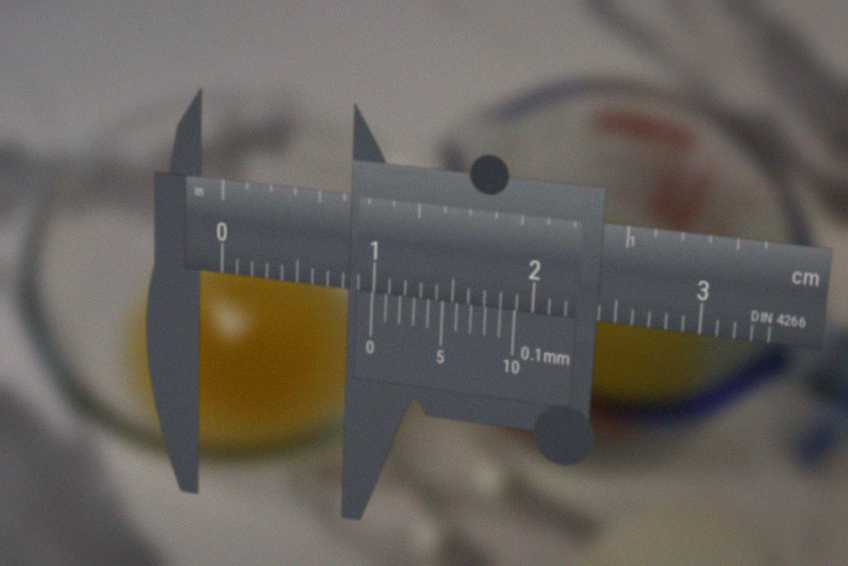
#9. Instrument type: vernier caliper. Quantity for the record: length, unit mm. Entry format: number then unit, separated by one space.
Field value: 9.9 mm
